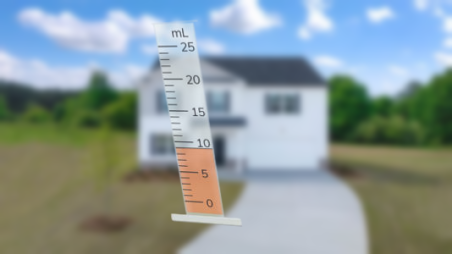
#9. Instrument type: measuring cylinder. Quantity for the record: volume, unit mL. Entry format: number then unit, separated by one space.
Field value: 9 mL
